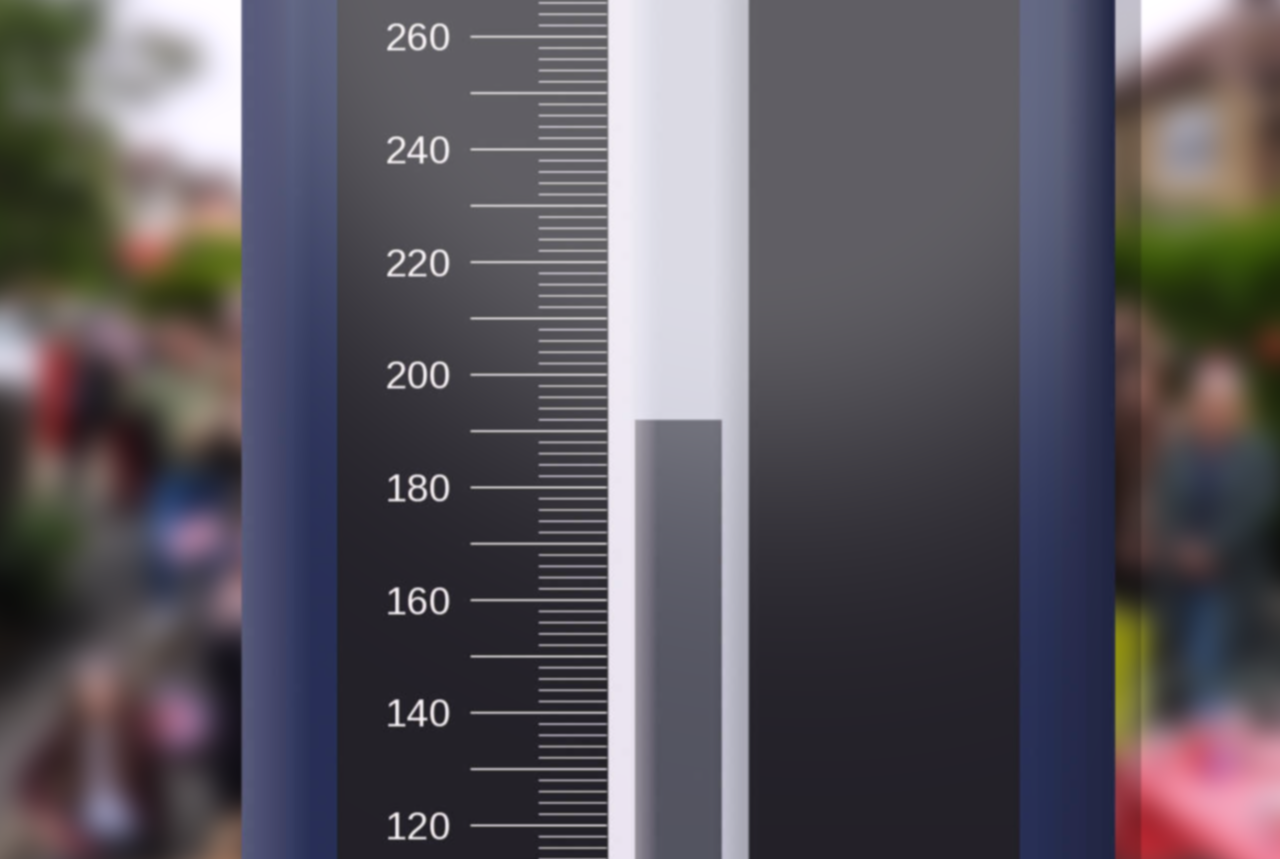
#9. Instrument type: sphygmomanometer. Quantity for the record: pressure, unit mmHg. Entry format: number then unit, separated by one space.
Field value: 192 mmHg
